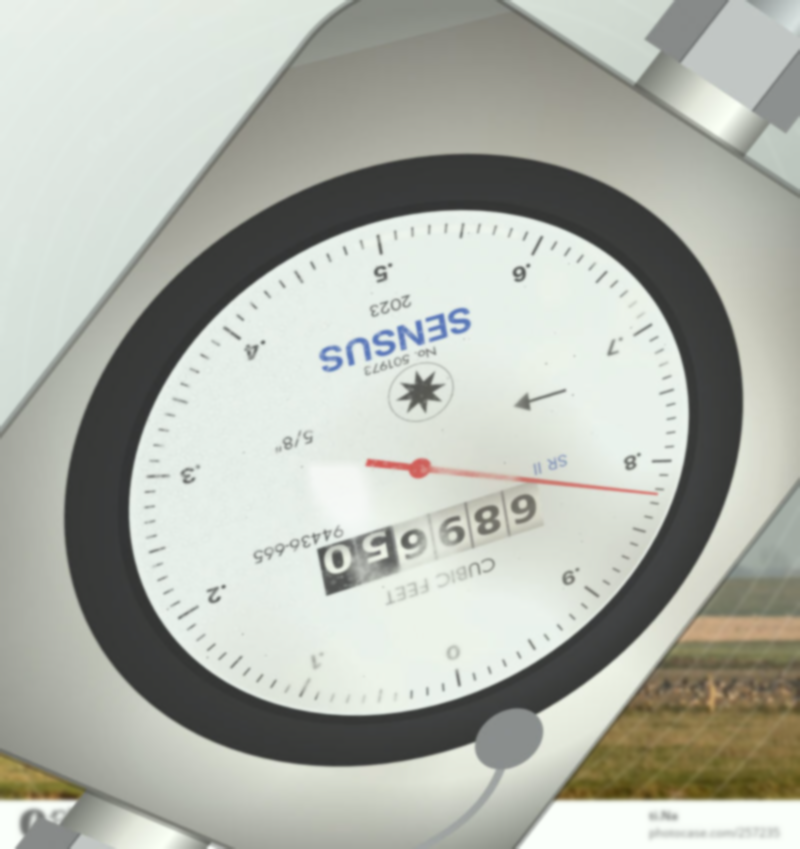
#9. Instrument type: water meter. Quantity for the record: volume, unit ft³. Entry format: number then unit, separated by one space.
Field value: 689649.82 ft³
